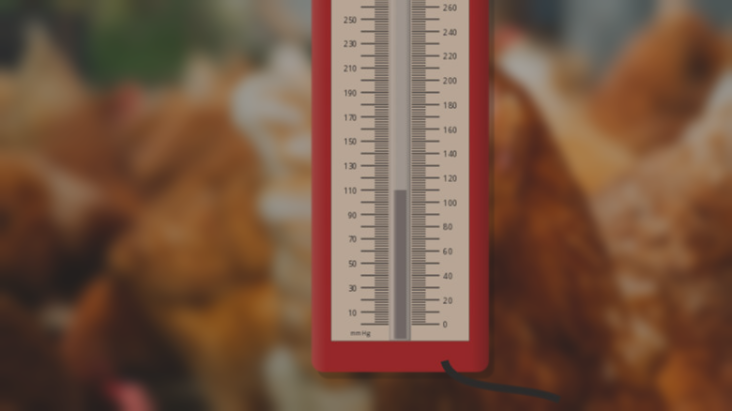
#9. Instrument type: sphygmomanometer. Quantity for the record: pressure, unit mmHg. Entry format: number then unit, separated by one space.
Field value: 110 mmHg
